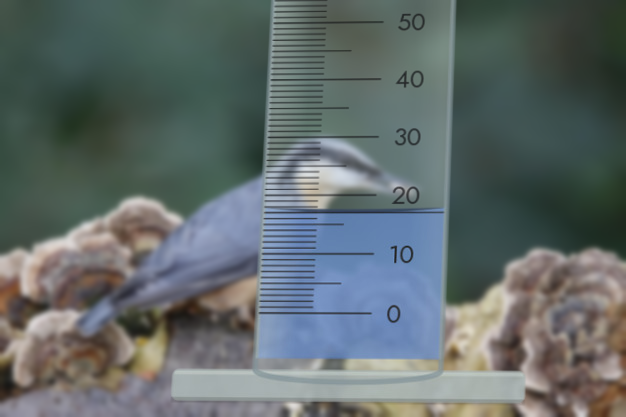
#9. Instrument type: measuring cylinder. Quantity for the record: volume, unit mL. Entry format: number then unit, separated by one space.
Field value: 17 mL
